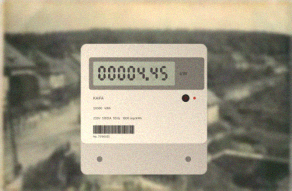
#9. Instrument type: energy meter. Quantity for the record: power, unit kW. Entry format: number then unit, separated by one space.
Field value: 4.45 kW
